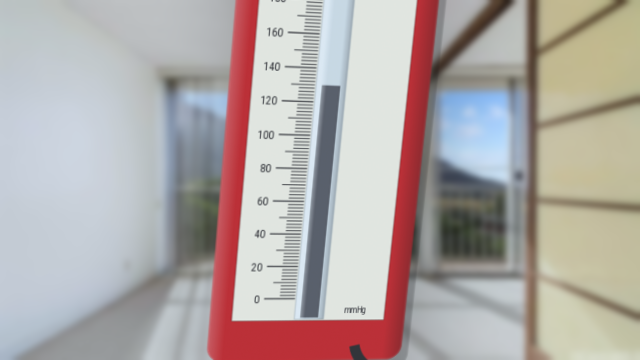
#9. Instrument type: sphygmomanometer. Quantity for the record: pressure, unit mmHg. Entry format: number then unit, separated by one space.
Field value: 130 mmHg
